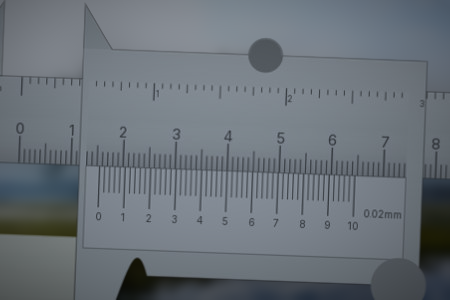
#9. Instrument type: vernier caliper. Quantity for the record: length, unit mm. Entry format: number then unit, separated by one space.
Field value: 15.5 mm
